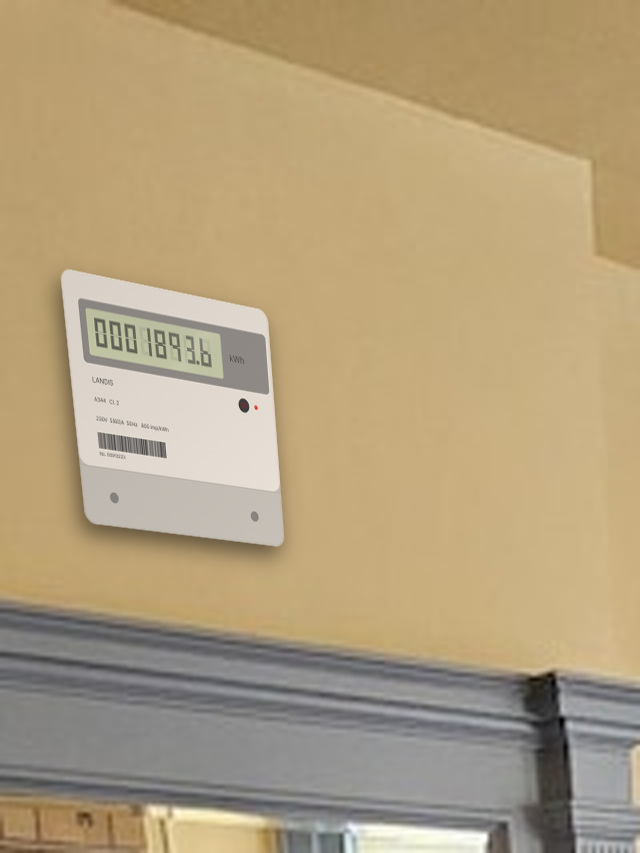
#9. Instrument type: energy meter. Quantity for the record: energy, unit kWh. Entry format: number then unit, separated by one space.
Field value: 1893.6 kWh
